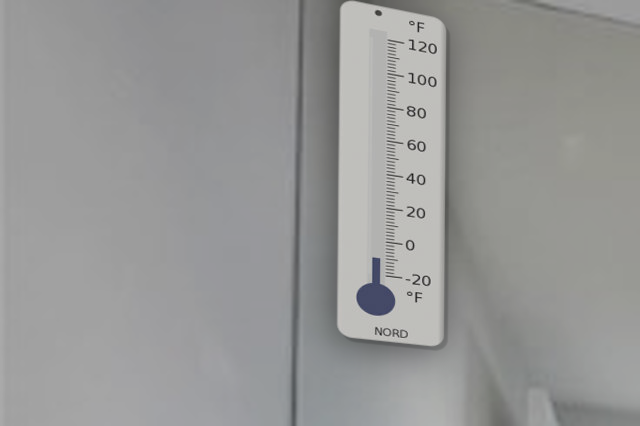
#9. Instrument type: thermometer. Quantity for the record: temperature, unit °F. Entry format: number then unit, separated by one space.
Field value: -10 °F
